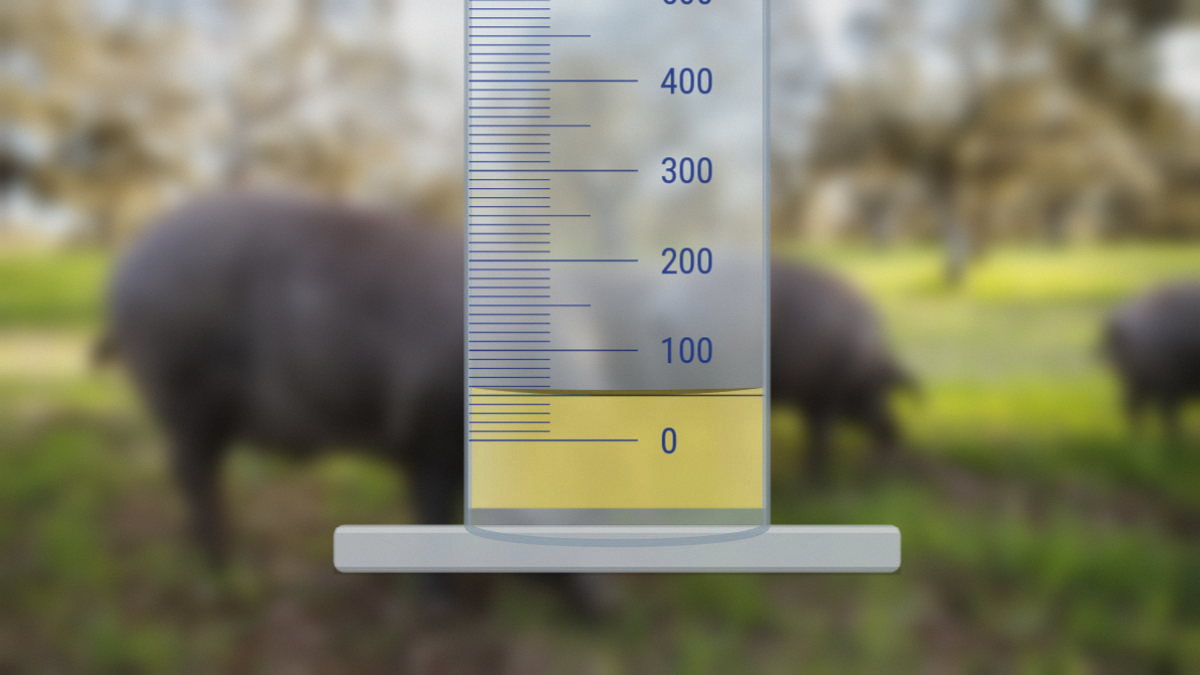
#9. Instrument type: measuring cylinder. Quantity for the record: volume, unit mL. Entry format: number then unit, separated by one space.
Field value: 50 mL
